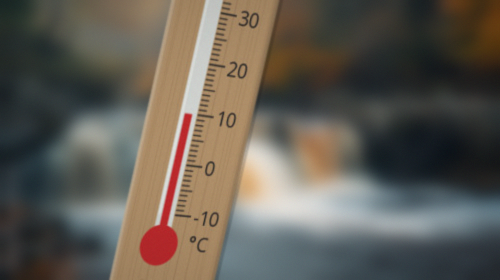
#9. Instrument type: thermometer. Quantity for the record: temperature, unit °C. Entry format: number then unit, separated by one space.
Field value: 10 °C
